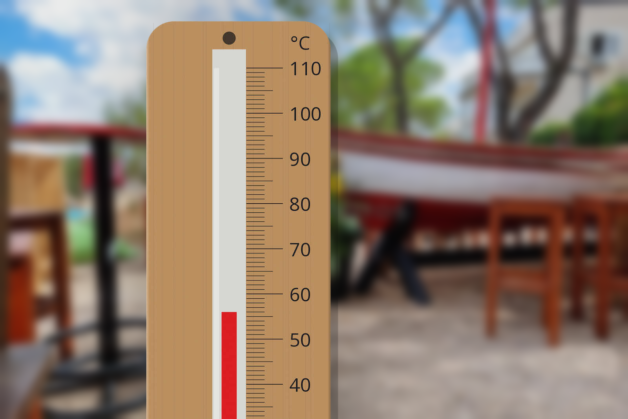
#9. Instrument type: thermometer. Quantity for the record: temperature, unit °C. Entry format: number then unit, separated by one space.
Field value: 56 °C
